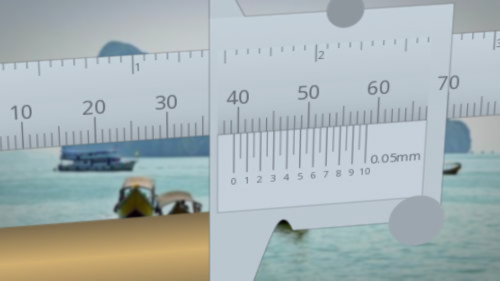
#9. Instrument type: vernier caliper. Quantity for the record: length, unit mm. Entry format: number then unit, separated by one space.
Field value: 39.4 mm
